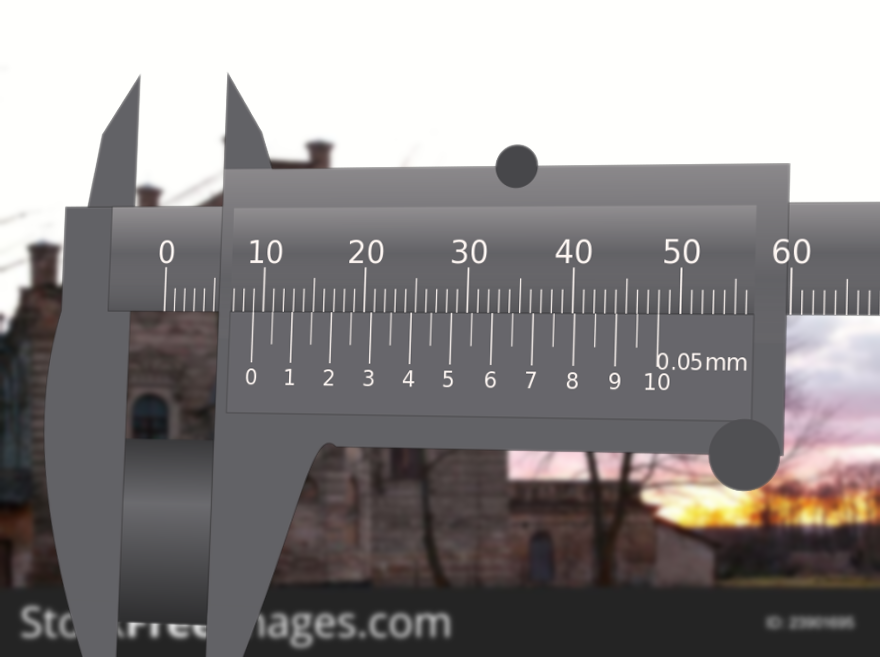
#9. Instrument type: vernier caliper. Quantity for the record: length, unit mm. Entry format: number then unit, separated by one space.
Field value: 9.0 mm
